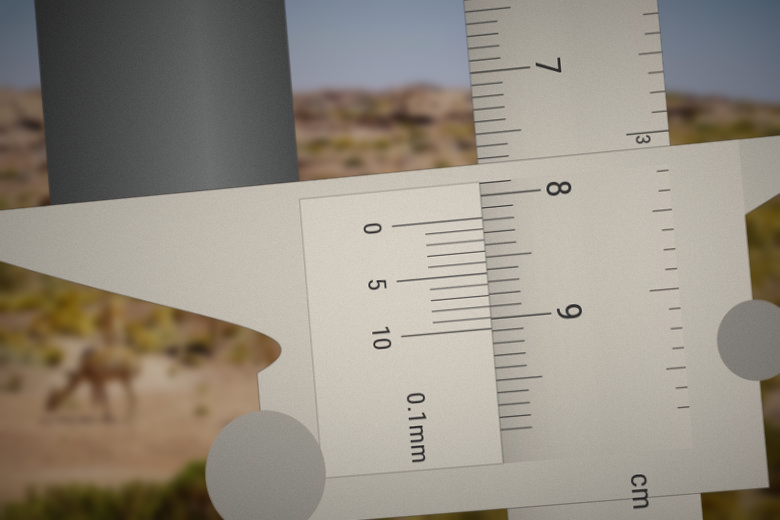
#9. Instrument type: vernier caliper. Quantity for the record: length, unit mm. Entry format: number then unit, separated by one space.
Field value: 81.8 mm
